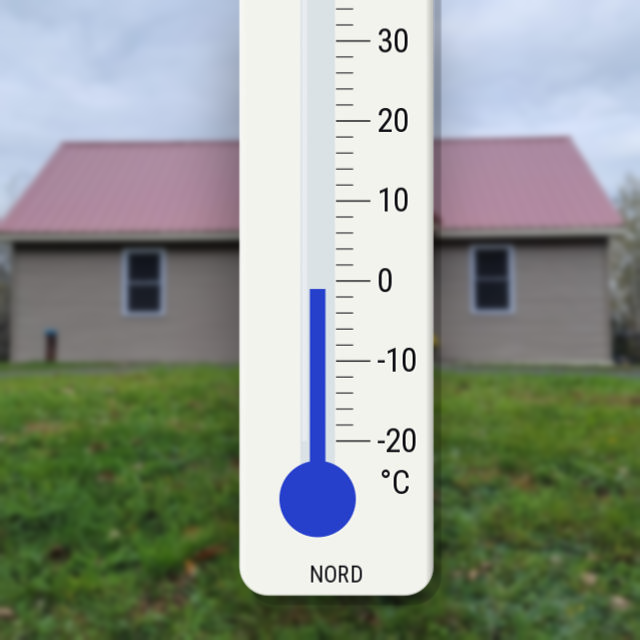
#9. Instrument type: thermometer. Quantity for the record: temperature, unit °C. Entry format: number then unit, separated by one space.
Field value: -1 °C
